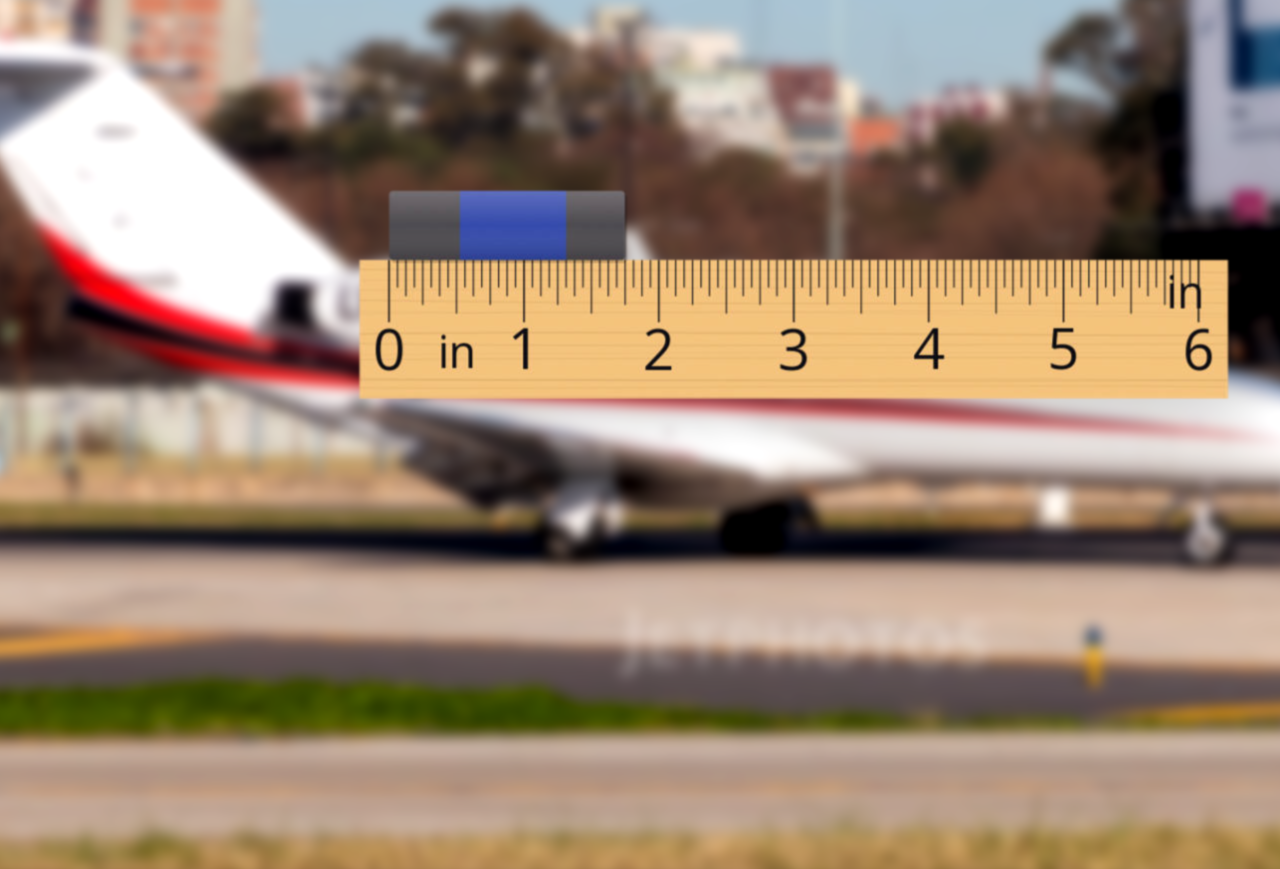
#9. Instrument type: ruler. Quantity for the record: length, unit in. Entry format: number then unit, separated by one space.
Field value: 1.75 in
